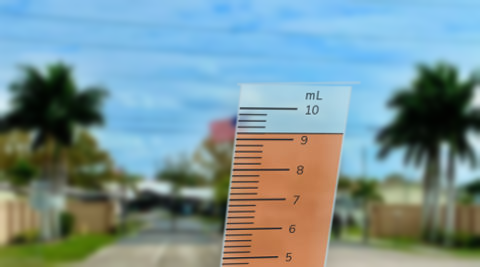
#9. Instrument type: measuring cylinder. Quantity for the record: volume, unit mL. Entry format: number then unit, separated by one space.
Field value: 9.2 mL
